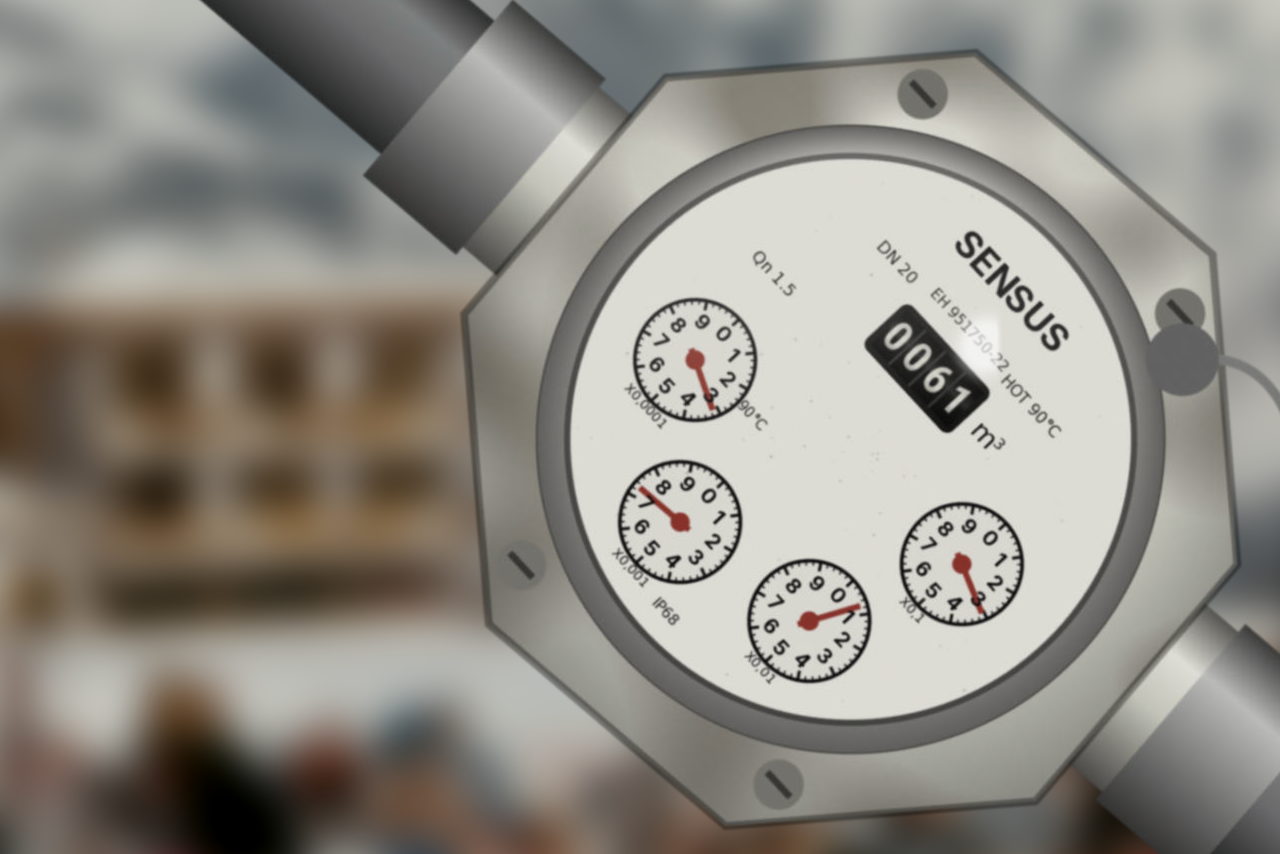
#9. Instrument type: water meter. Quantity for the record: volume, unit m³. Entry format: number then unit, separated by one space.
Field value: 61.3073 m³
